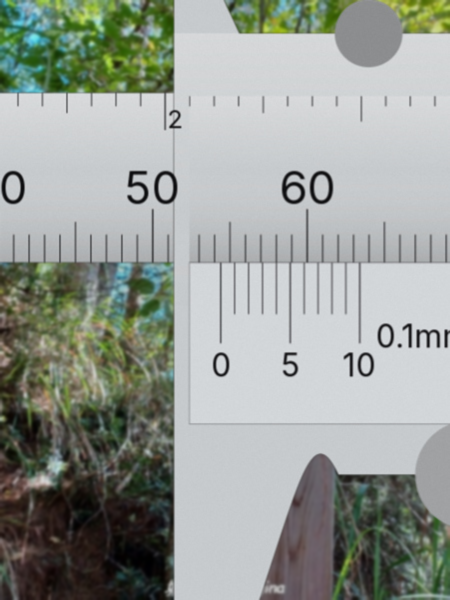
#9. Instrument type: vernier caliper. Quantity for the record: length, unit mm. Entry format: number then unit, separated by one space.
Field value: 54.4 mm
